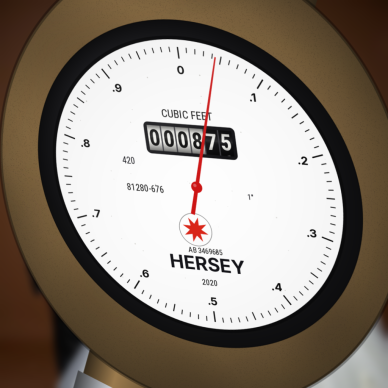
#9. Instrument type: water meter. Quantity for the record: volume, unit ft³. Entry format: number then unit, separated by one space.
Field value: 875.04 ft³
